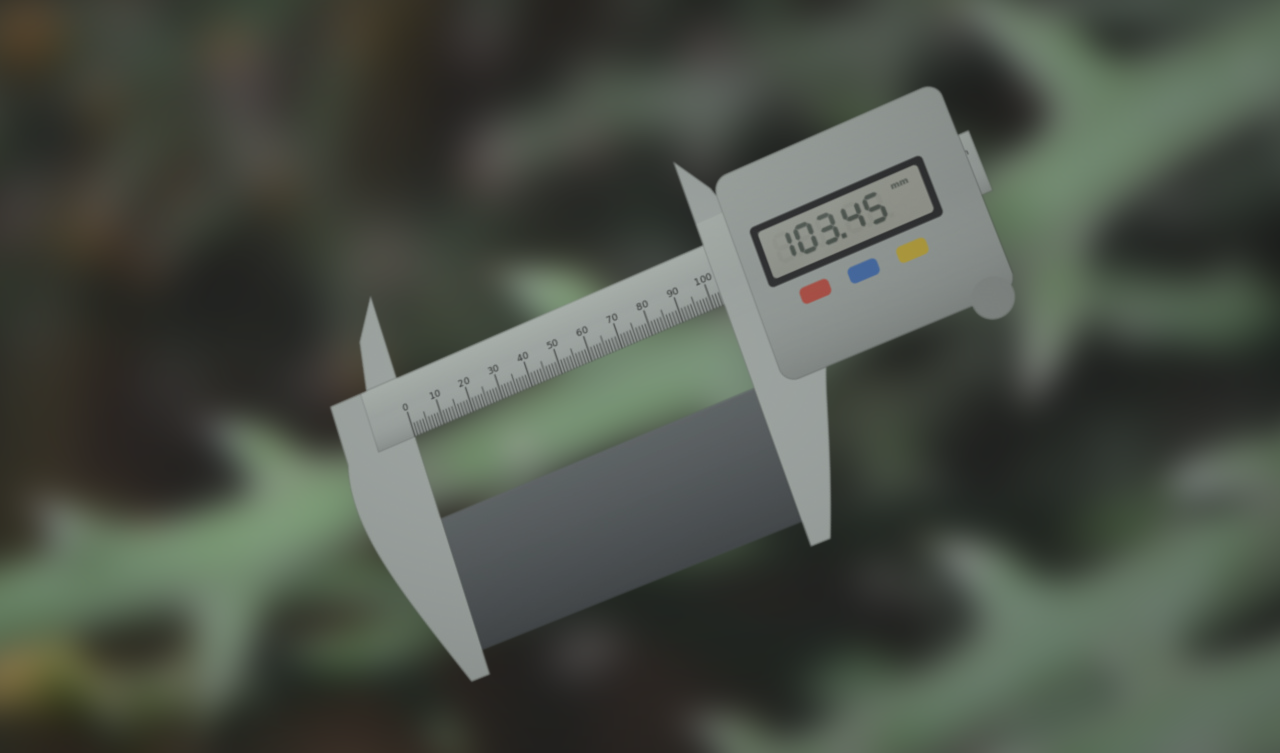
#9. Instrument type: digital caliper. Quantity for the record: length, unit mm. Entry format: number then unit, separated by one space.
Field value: 103.45 mm
